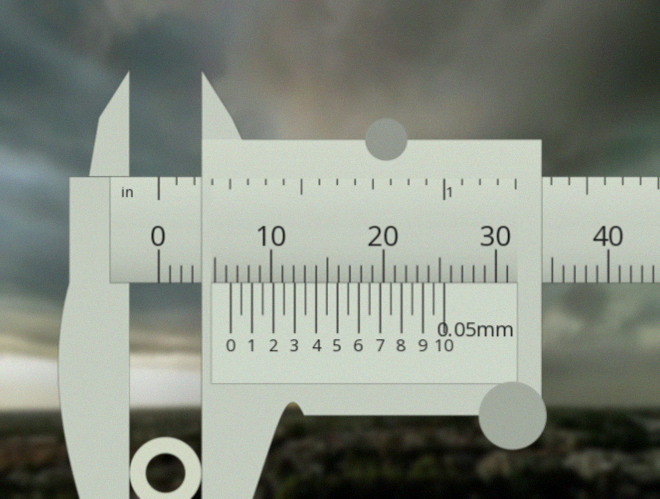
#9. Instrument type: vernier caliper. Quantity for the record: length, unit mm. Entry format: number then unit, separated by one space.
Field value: 6.4 mm
